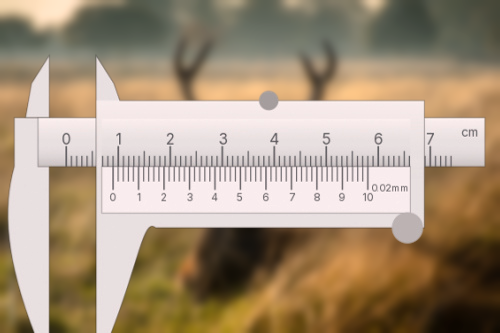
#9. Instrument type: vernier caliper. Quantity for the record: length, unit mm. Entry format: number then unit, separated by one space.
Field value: 9.0 mm
